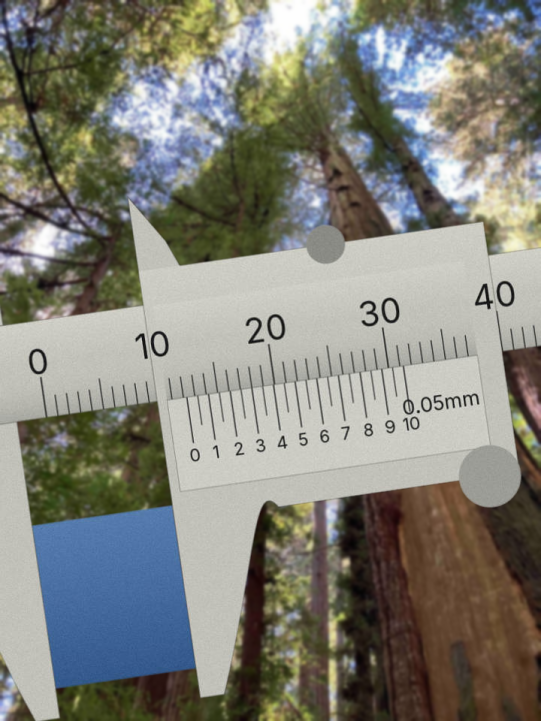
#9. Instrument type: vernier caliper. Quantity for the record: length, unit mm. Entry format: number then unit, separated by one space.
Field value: 12.3 mm
